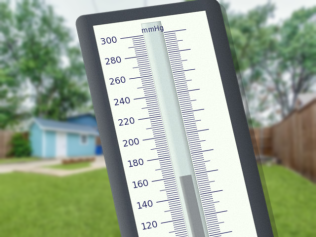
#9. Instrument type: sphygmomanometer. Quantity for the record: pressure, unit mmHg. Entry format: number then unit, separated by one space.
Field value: 160 mmHg
